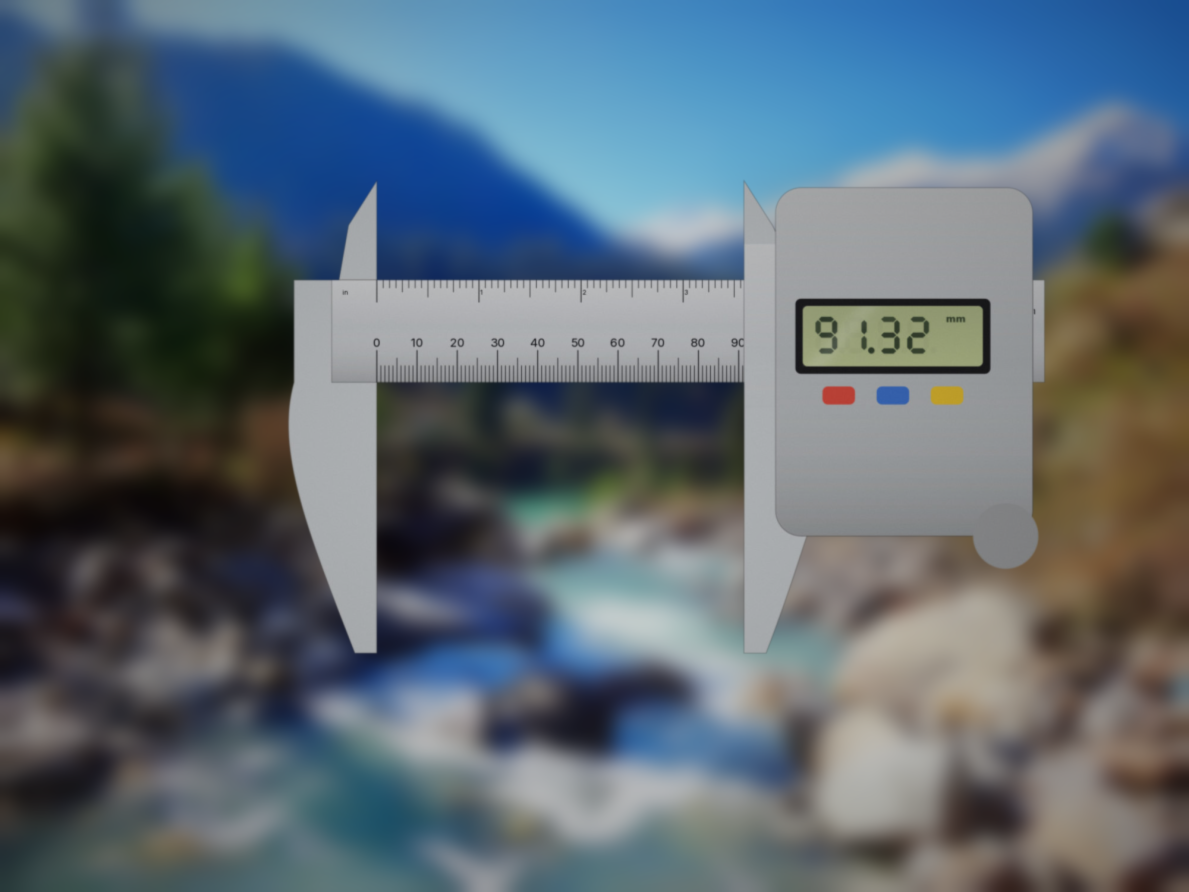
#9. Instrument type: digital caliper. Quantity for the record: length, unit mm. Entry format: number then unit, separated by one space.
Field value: 91.32 mm
